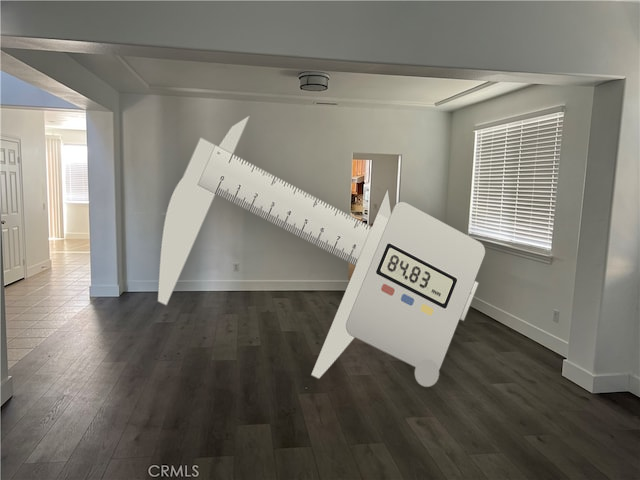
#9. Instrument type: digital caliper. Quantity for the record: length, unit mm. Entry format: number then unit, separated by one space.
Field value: 84.83 mm
